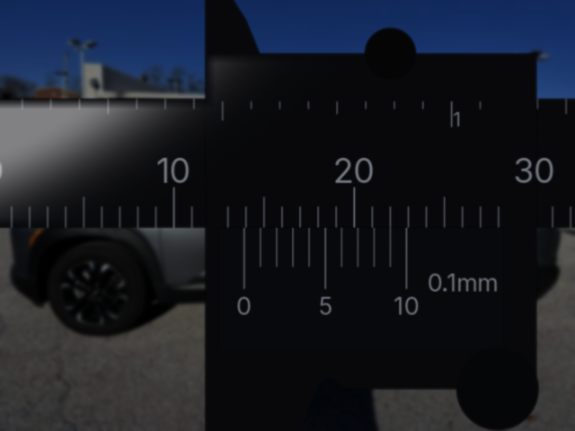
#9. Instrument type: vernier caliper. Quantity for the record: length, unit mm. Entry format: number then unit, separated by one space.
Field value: 13.9 mm
